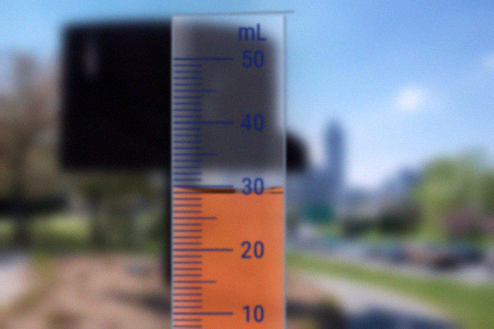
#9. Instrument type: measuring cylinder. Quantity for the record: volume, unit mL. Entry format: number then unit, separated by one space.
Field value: 29 mL
